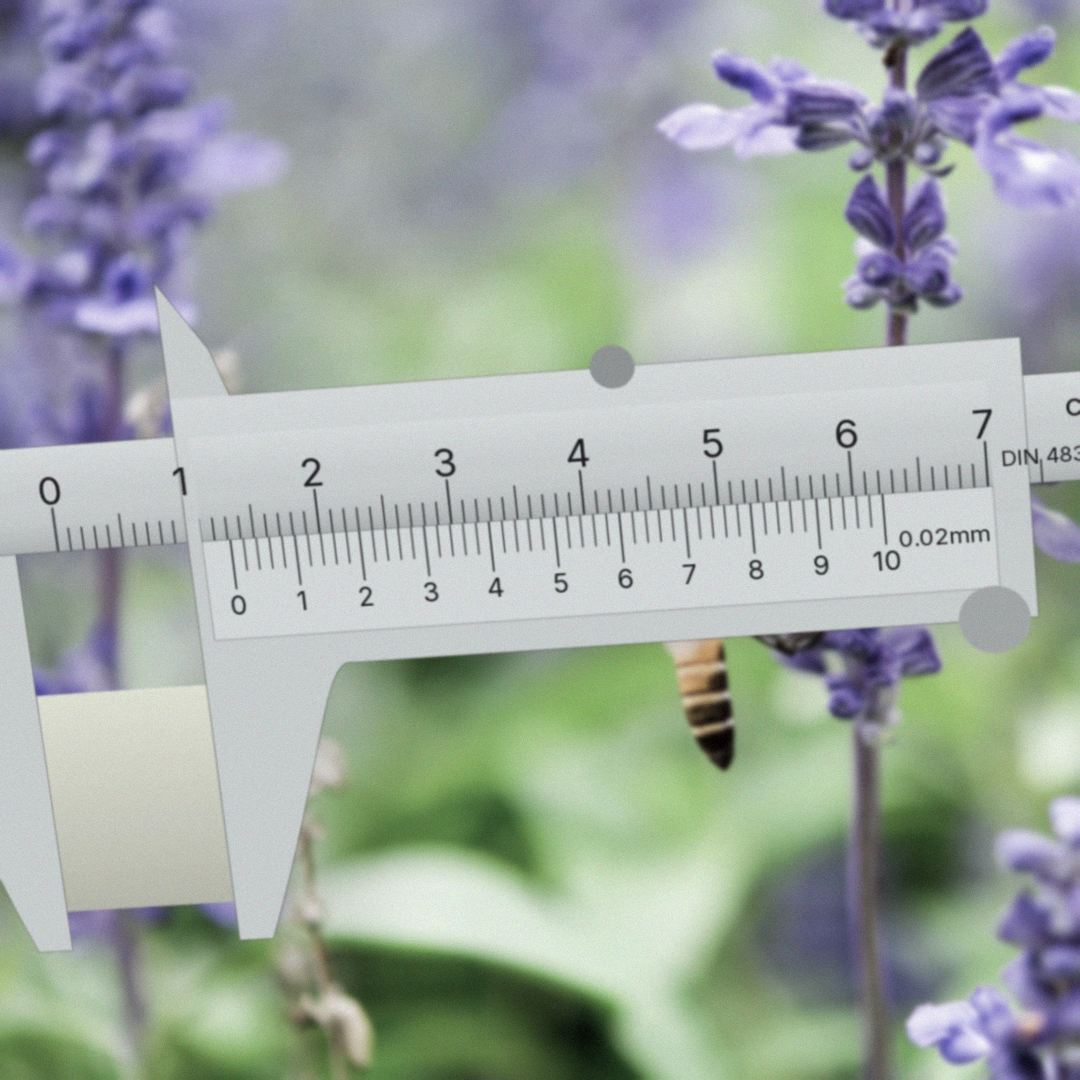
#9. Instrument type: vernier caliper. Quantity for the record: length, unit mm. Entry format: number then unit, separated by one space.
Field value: 13.2 mm
